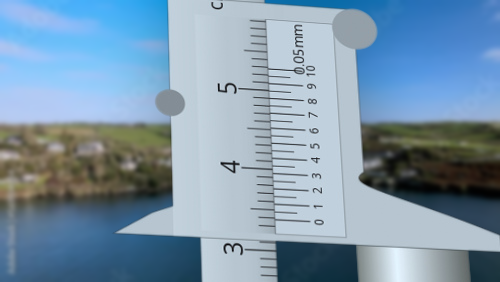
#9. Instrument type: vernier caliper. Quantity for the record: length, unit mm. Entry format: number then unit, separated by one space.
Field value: 33.8 mm
